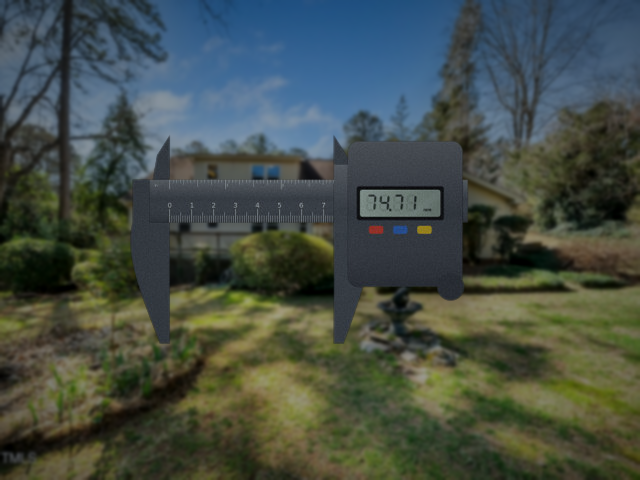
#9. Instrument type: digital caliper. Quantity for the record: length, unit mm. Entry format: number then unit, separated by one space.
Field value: 74.71 mm
